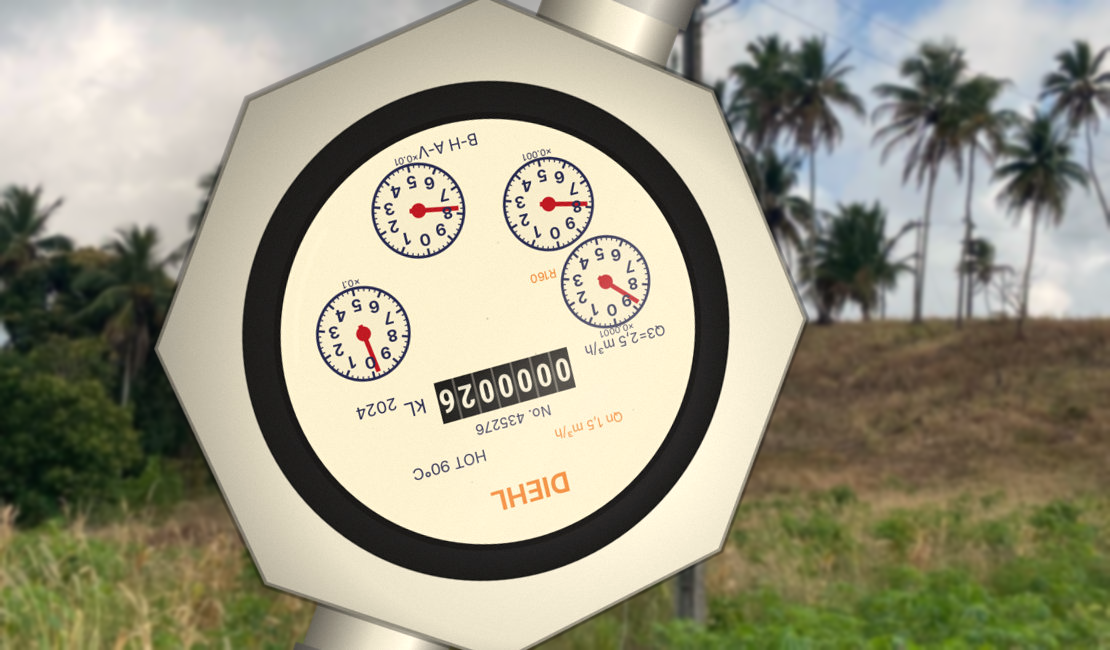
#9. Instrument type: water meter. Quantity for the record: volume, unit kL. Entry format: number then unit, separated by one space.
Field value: 25.9778 kL
